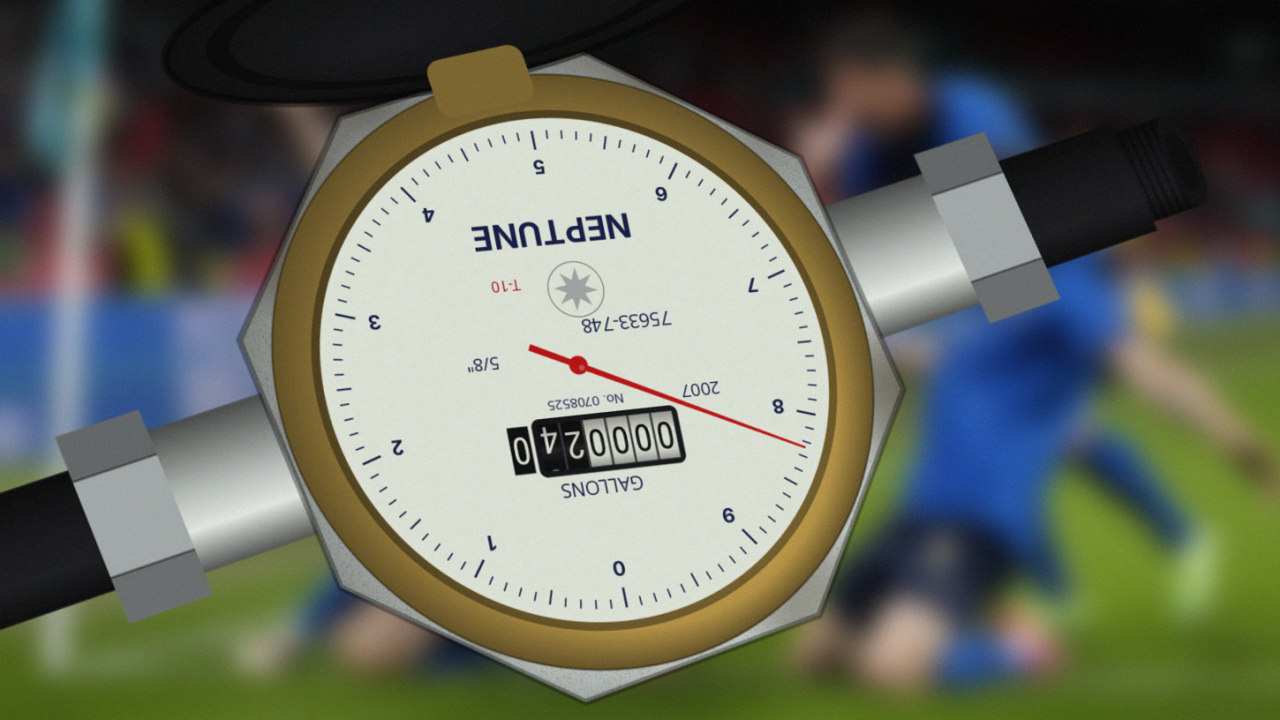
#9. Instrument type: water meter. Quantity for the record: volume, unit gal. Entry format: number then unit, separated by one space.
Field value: 238.2 gal
